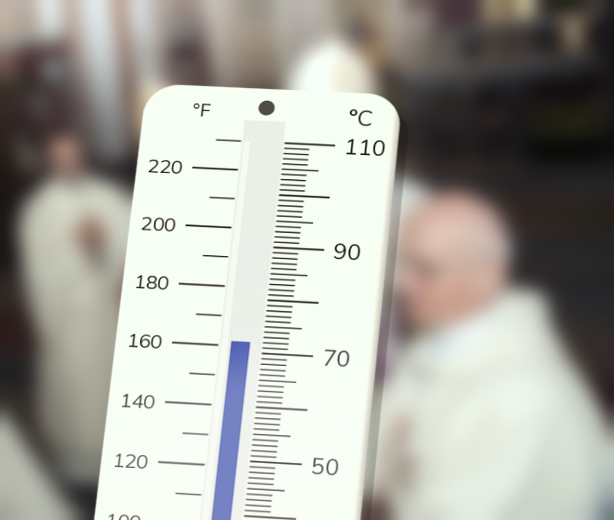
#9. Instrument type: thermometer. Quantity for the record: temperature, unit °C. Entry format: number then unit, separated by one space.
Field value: 72 °C
